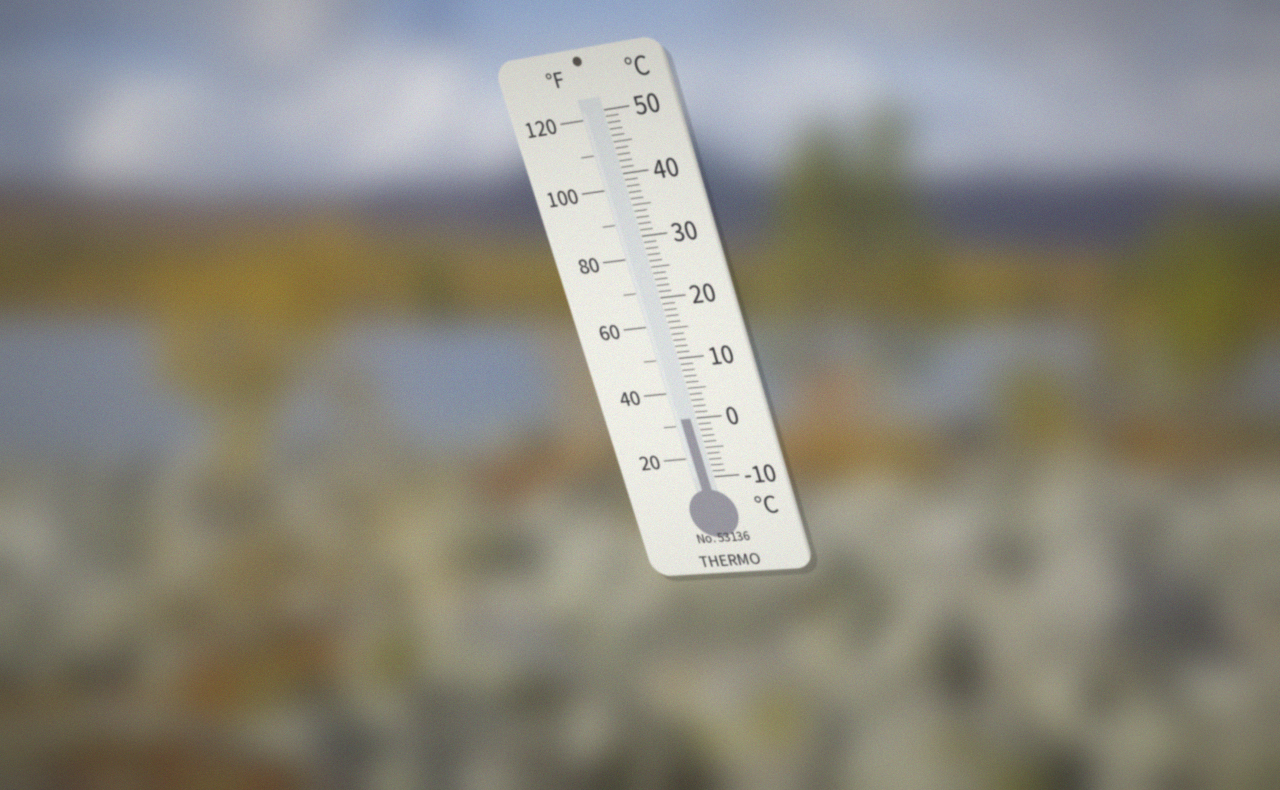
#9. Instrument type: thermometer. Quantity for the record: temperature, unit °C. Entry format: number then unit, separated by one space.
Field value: 0 °C
